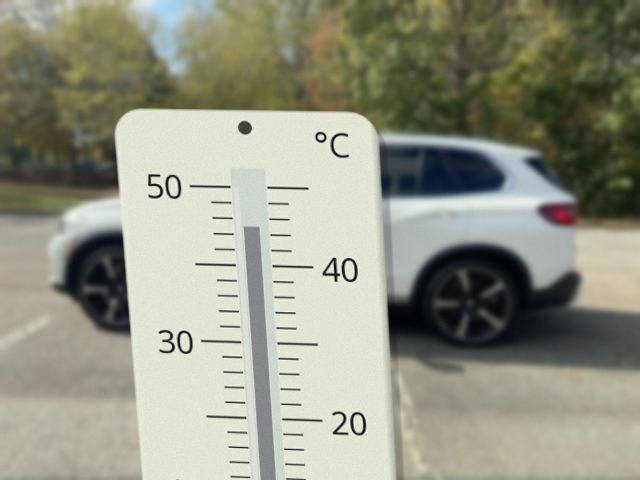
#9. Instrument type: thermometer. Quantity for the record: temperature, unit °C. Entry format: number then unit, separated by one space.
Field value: 45 °C
